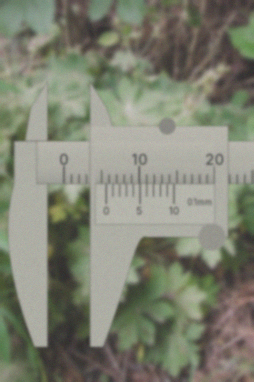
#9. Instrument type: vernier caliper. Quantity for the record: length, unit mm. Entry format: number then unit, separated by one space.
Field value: 5.6 mm
